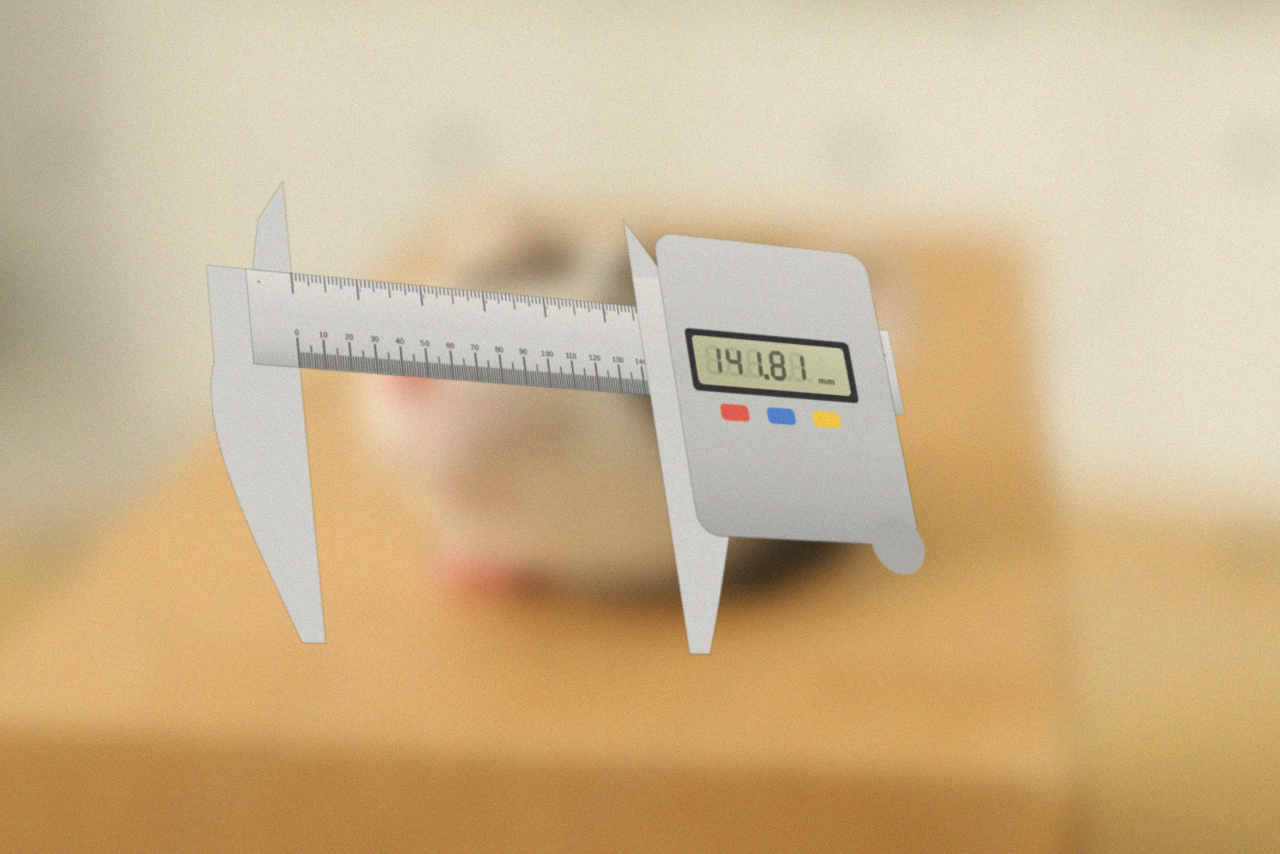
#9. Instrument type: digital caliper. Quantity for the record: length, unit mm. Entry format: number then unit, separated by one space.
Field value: 141.81 mm
